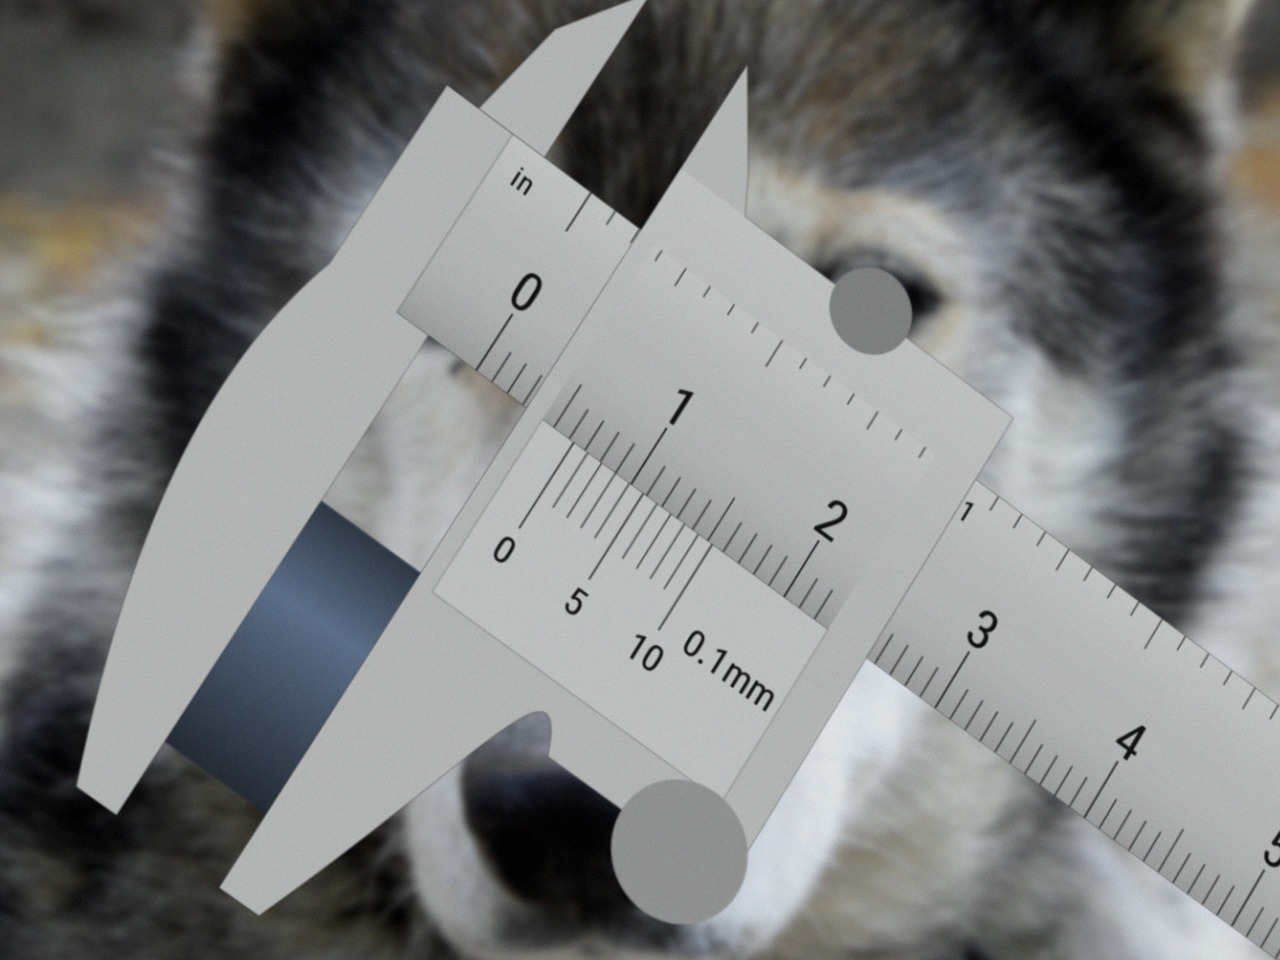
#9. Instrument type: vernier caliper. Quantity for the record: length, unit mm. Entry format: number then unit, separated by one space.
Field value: 6.3 mm
